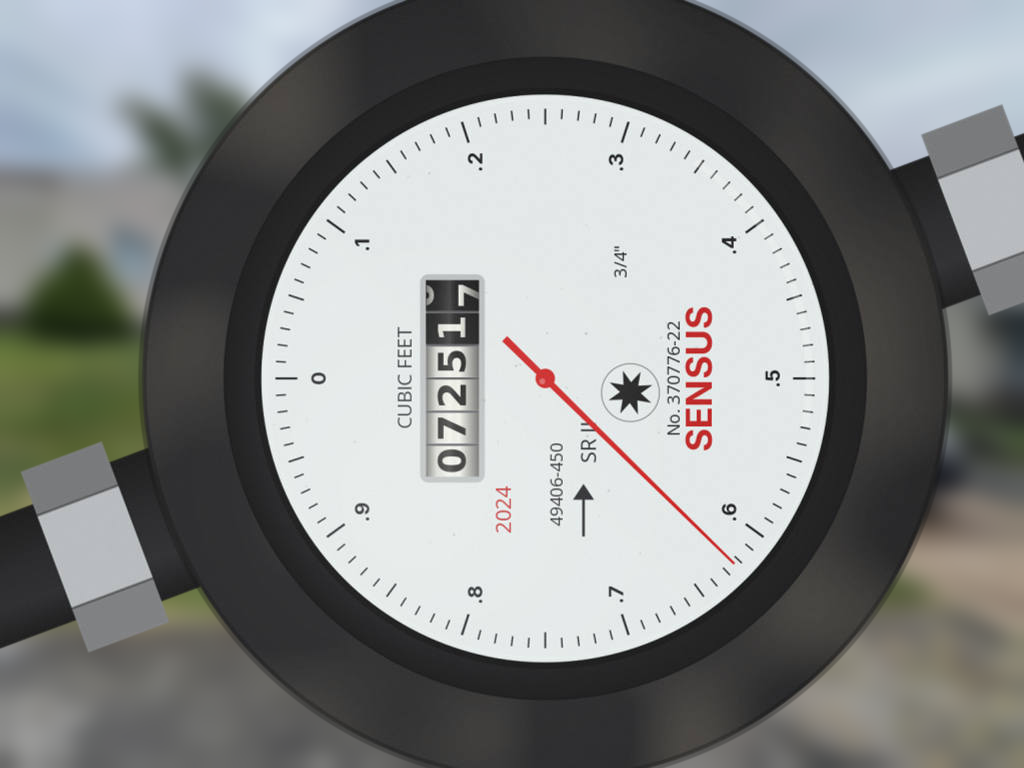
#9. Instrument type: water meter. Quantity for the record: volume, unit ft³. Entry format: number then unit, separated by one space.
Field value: 72516.62 ft³
